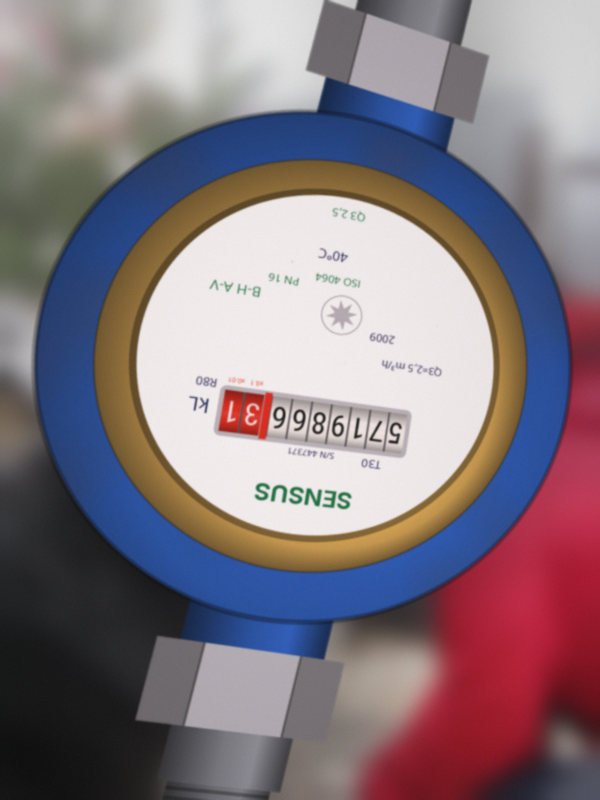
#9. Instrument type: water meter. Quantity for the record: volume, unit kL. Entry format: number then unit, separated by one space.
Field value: 5719866.31 kL
